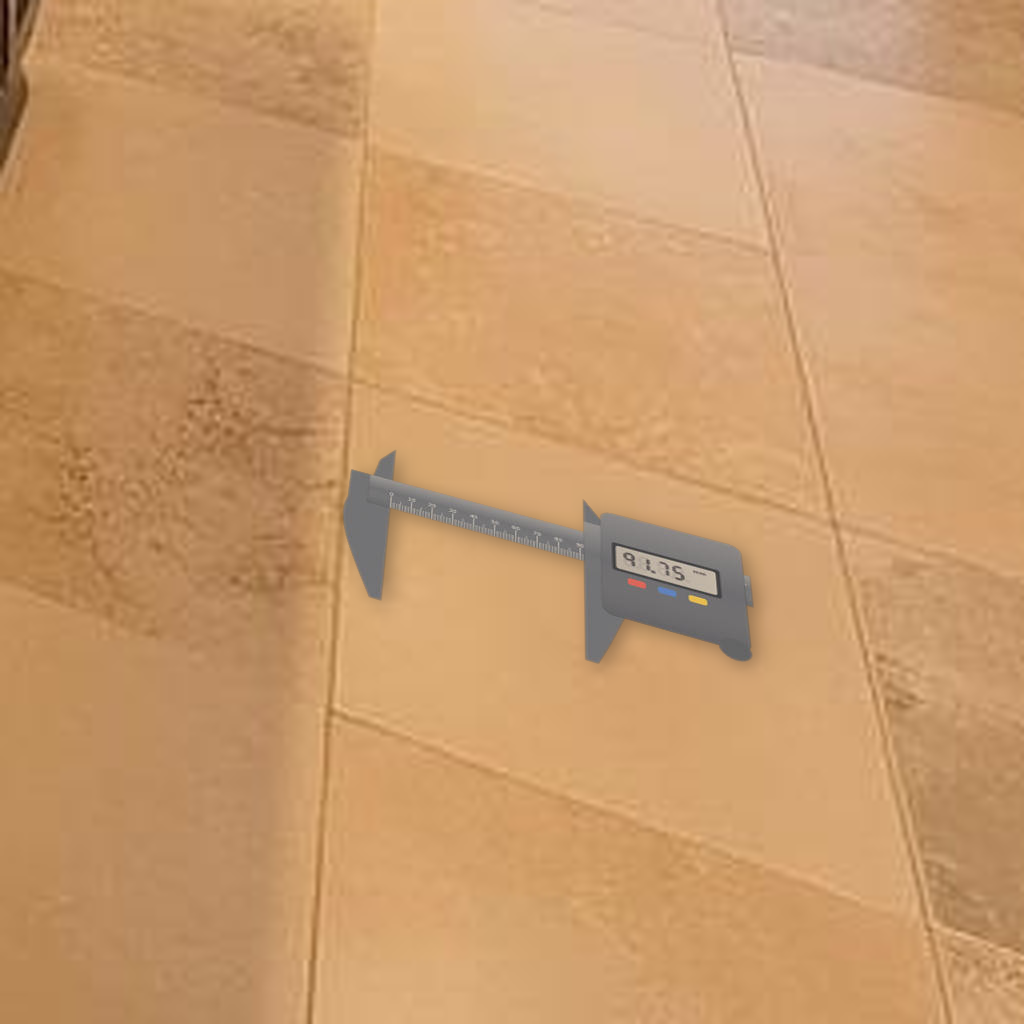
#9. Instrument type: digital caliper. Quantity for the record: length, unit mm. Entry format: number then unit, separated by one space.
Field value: 91.75 mm
